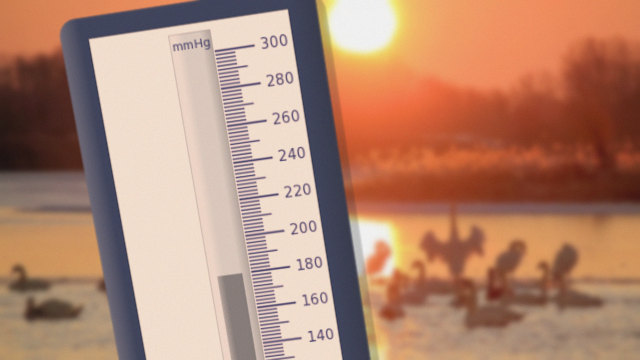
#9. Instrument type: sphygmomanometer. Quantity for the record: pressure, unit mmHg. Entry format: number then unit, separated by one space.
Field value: 180 mmHg
